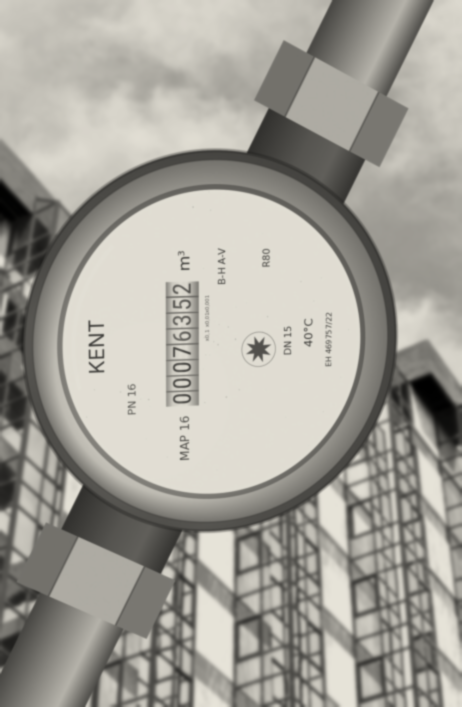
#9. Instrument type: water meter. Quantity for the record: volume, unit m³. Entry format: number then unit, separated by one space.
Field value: 7.6352 m³
